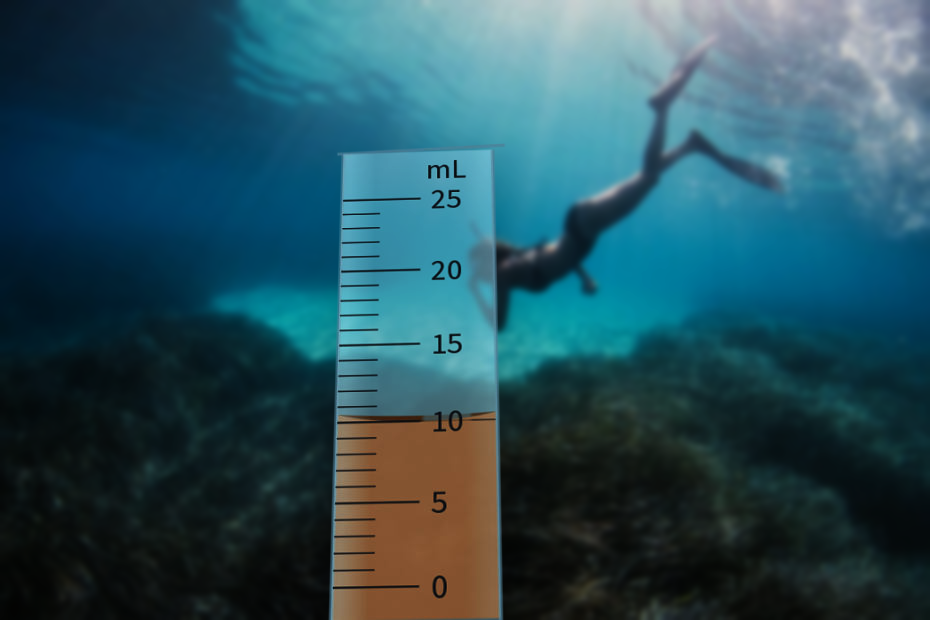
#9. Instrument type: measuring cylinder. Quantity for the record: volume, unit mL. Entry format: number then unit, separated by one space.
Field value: 10 mL
